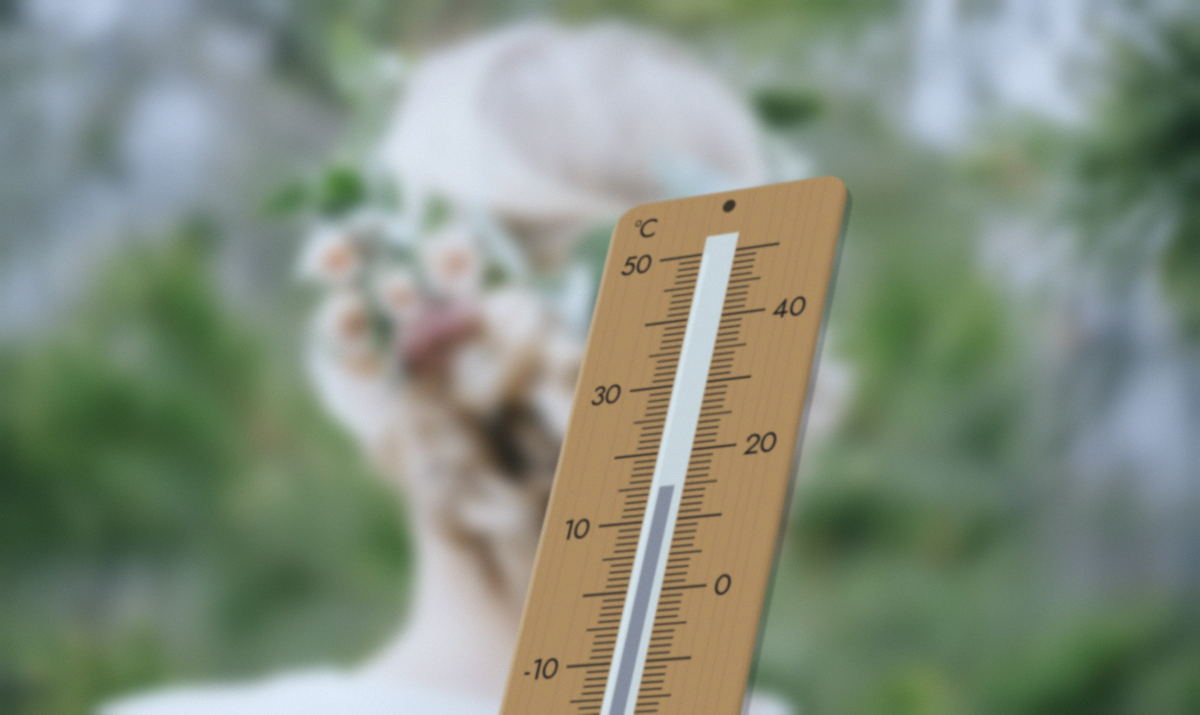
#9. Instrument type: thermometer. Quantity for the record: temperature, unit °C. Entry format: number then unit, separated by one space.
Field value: 15 °C
